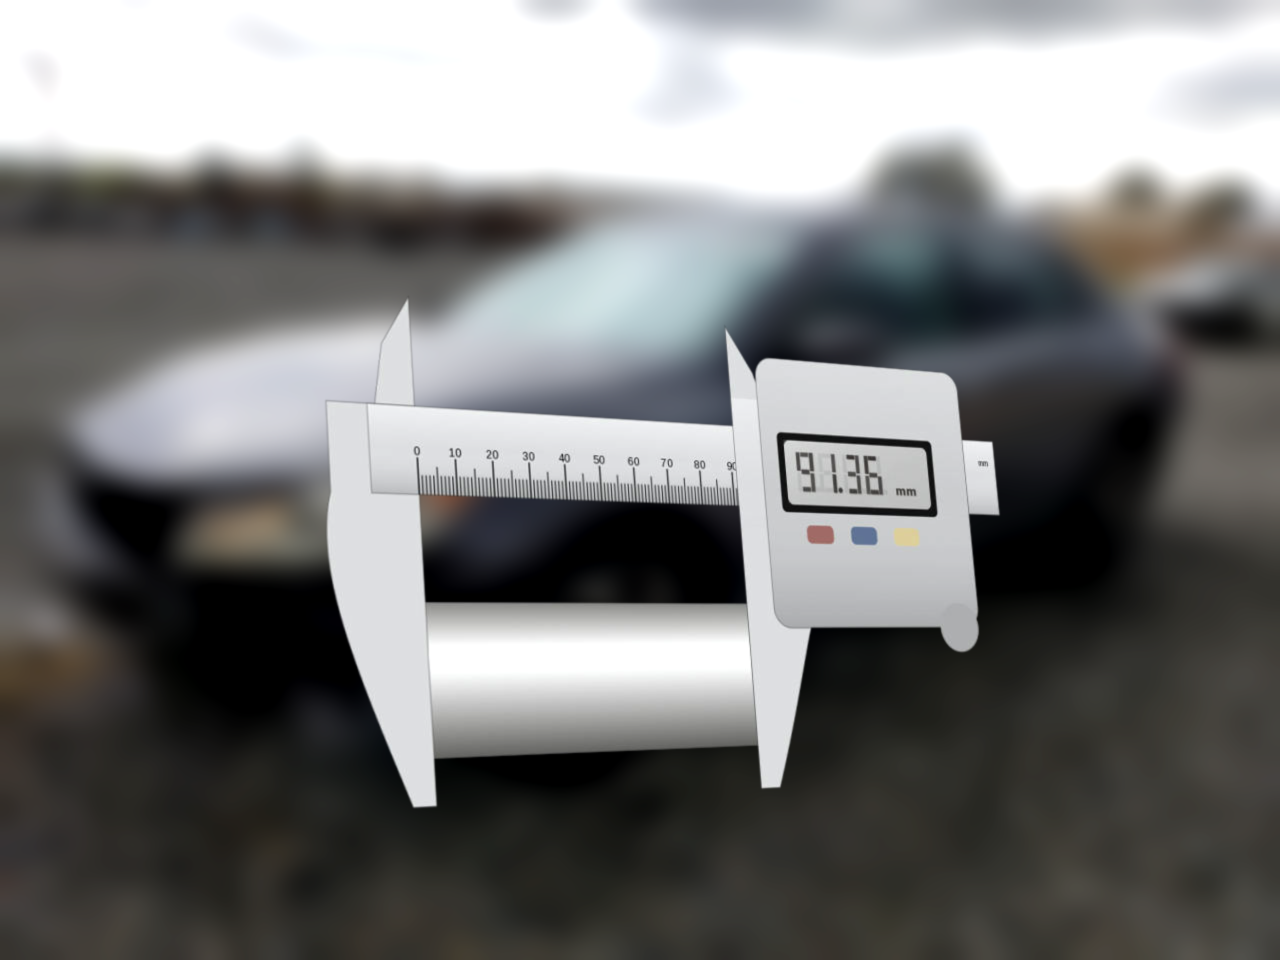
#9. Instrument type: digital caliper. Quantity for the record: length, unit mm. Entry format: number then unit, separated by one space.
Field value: 91.36 mm
